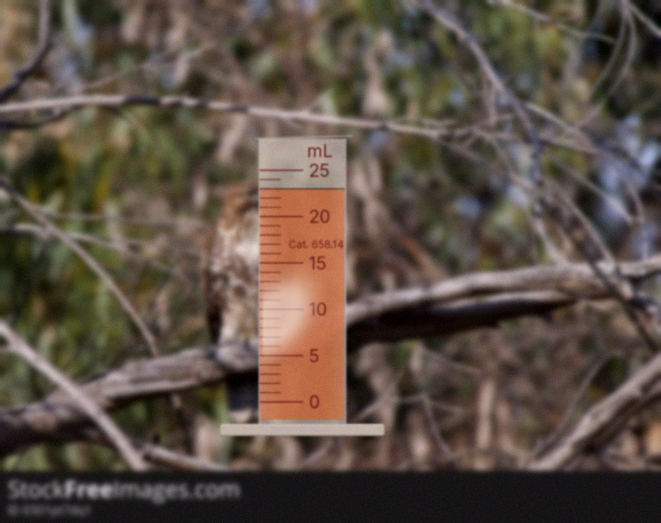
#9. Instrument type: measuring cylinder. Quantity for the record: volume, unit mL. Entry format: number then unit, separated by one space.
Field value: 23 mL
